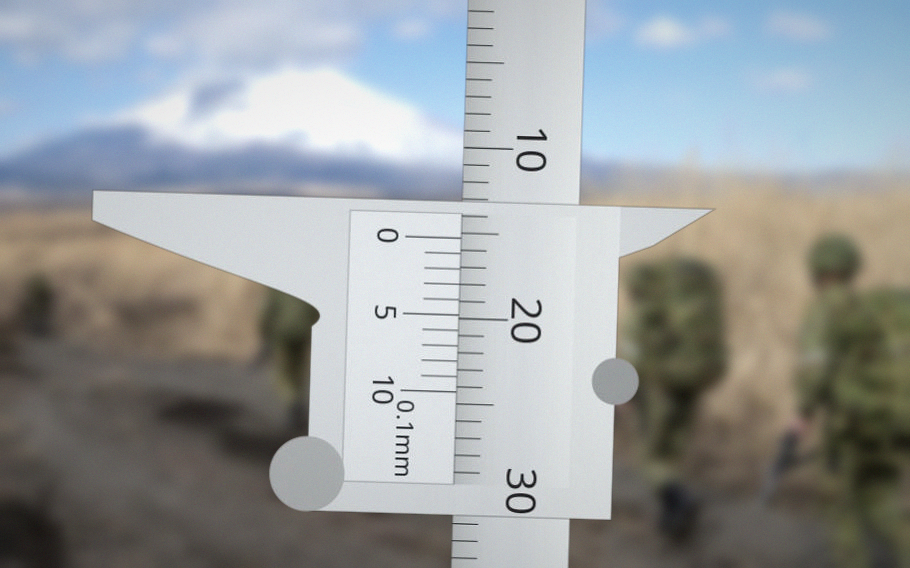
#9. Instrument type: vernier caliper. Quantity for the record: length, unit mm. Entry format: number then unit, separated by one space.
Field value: 15.3 mm
